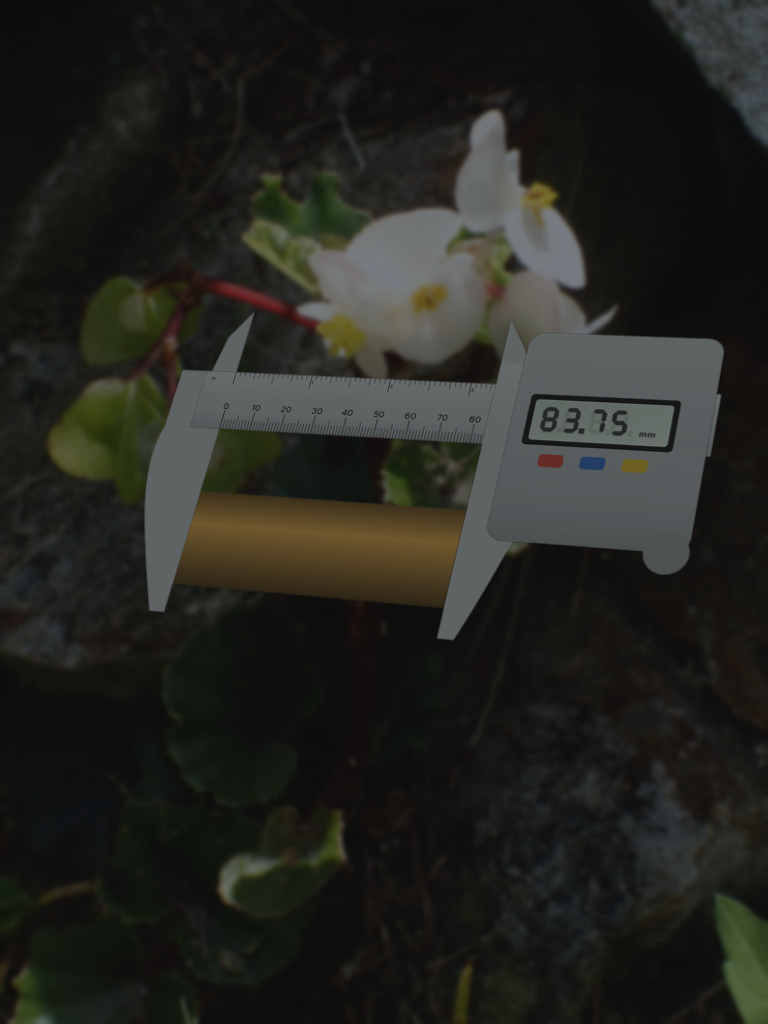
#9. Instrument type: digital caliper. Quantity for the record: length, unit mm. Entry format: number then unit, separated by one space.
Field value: 83.75 mm
